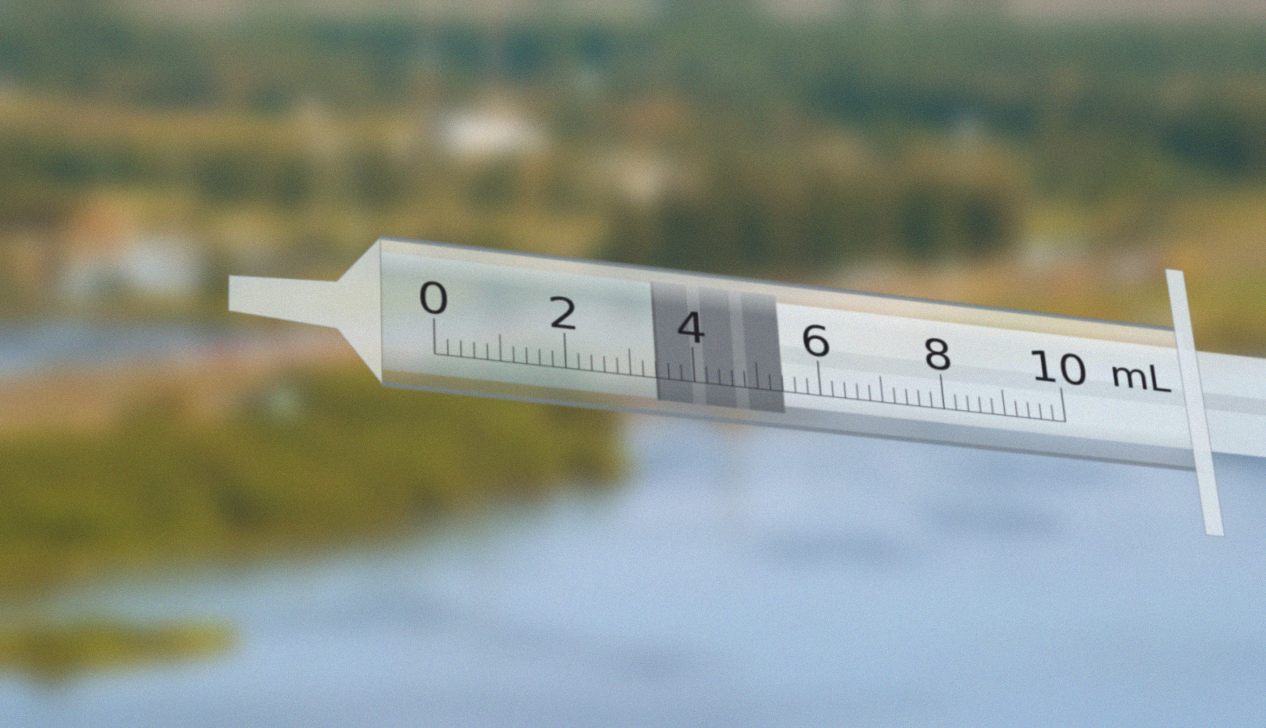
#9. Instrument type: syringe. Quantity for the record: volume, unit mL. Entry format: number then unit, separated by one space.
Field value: 3.4 mL
